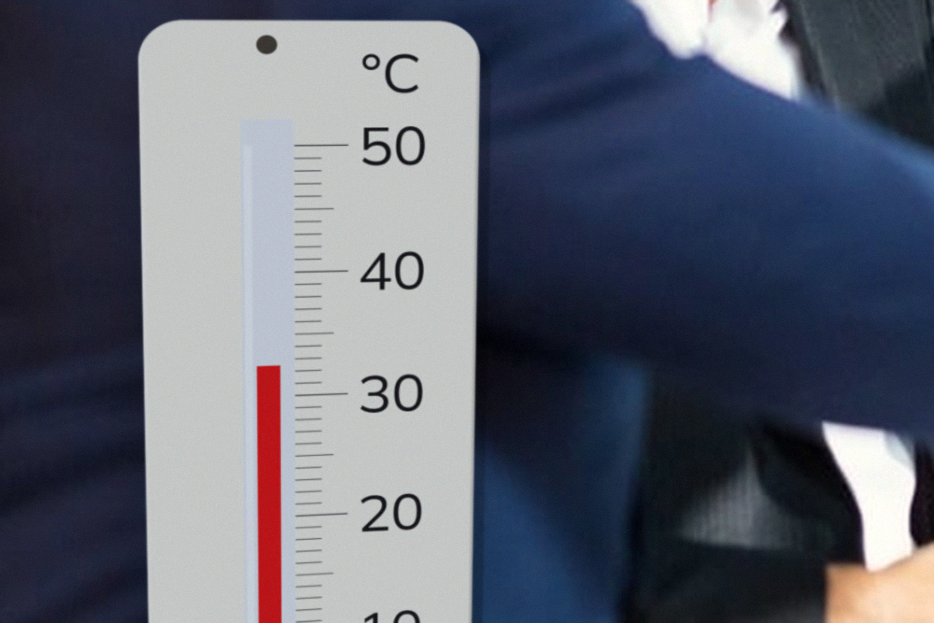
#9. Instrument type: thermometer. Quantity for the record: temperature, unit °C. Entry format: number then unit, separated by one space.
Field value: 32.5 °C
